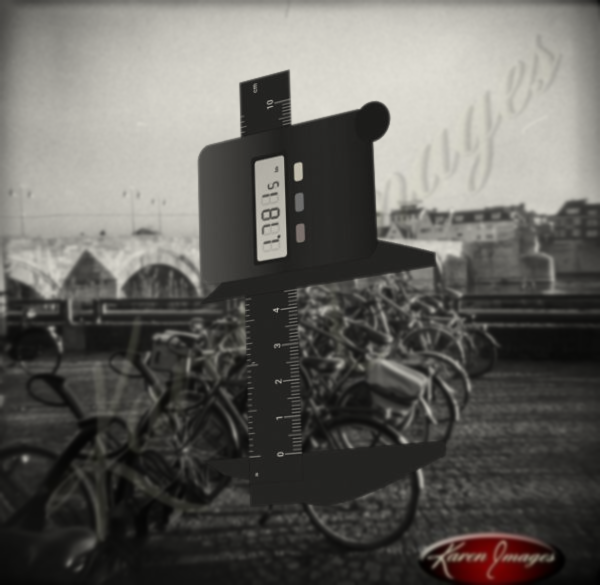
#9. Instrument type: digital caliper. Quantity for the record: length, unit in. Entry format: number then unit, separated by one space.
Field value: 1.7815 in
